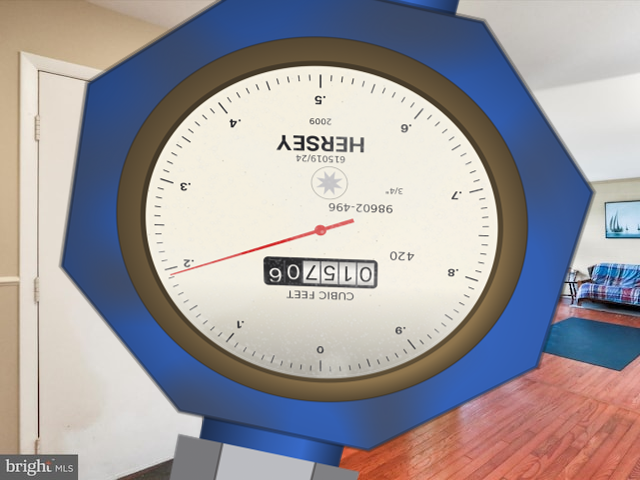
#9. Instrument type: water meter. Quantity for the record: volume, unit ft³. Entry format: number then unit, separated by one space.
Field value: 15706.19 ft³
